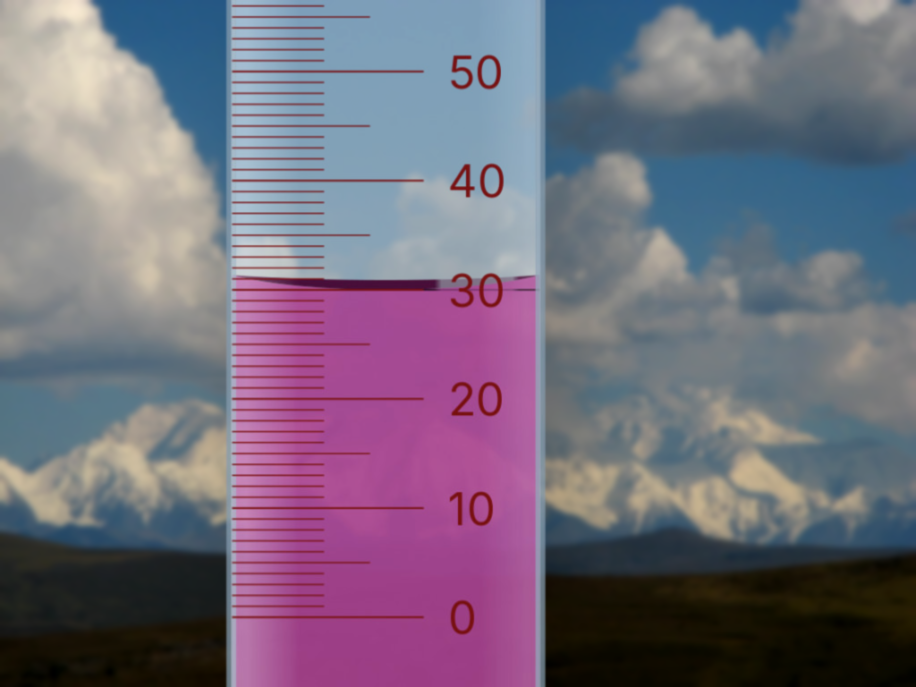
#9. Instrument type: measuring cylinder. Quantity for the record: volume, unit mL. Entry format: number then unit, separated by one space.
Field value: 30 mL
